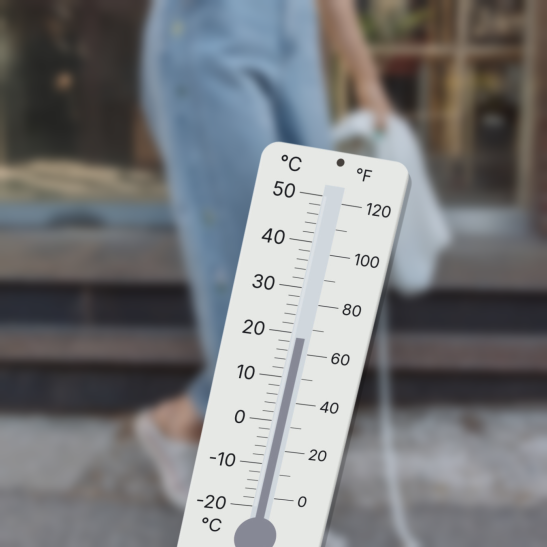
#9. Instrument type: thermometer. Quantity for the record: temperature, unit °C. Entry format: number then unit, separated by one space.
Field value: 19 °C
